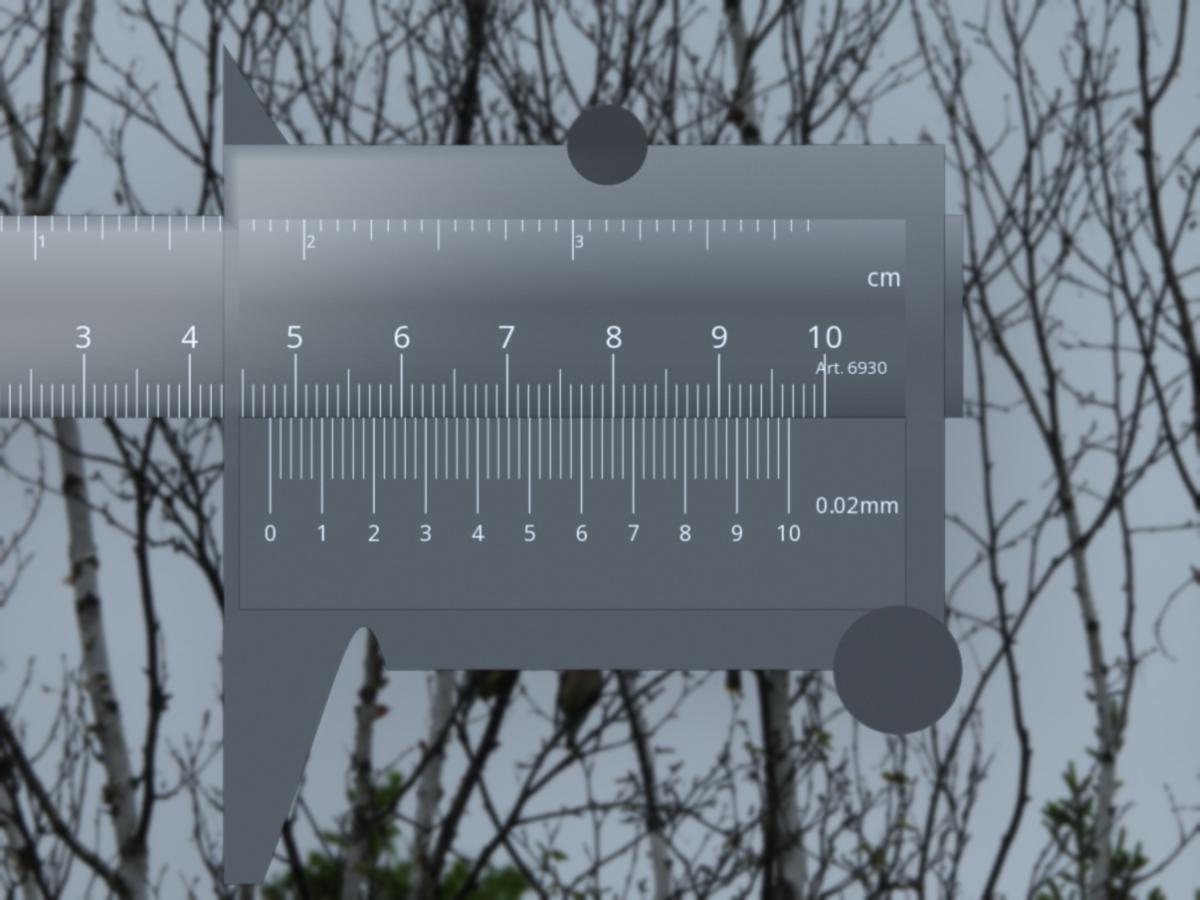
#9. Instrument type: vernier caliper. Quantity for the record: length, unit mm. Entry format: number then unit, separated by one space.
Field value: 47.6 mm
